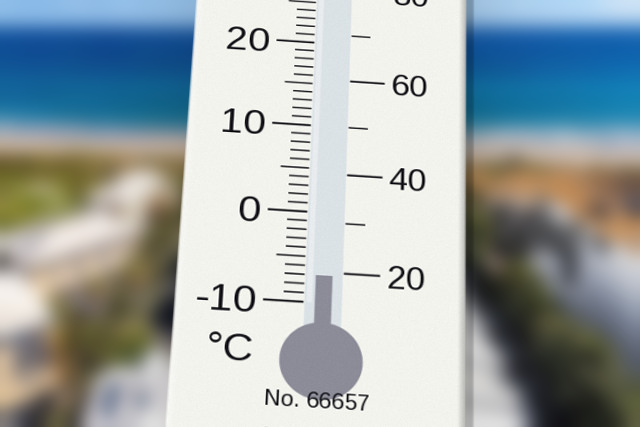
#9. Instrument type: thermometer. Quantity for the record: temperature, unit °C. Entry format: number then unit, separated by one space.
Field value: -7 °C
